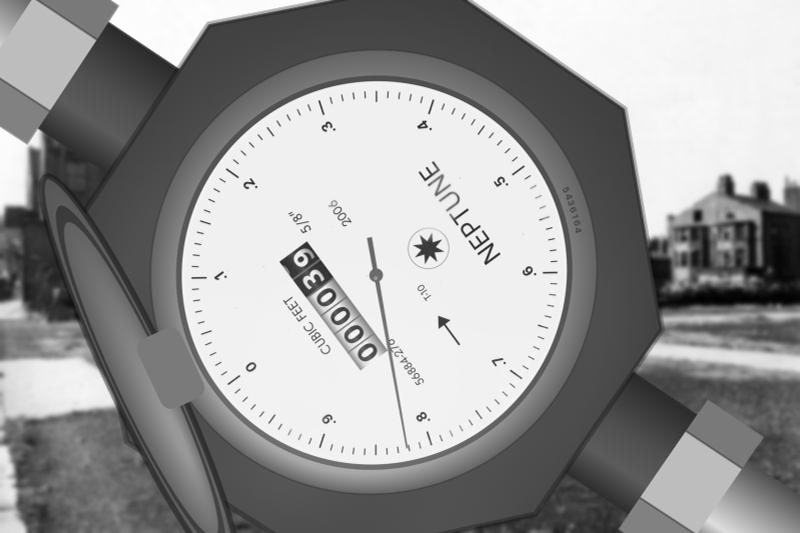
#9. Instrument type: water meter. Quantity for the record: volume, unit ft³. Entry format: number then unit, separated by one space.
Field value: 38.82 ft³
